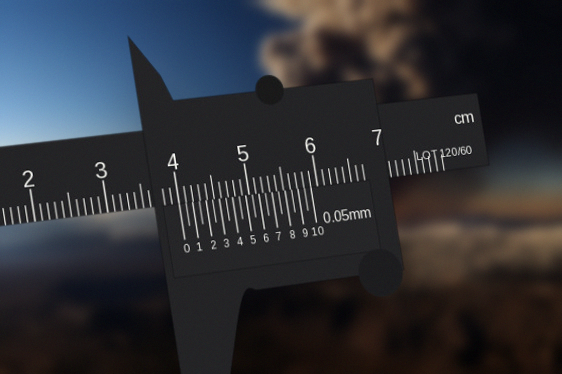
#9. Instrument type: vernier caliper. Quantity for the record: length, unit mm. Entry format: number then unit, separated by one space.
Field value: 40.0 mm
